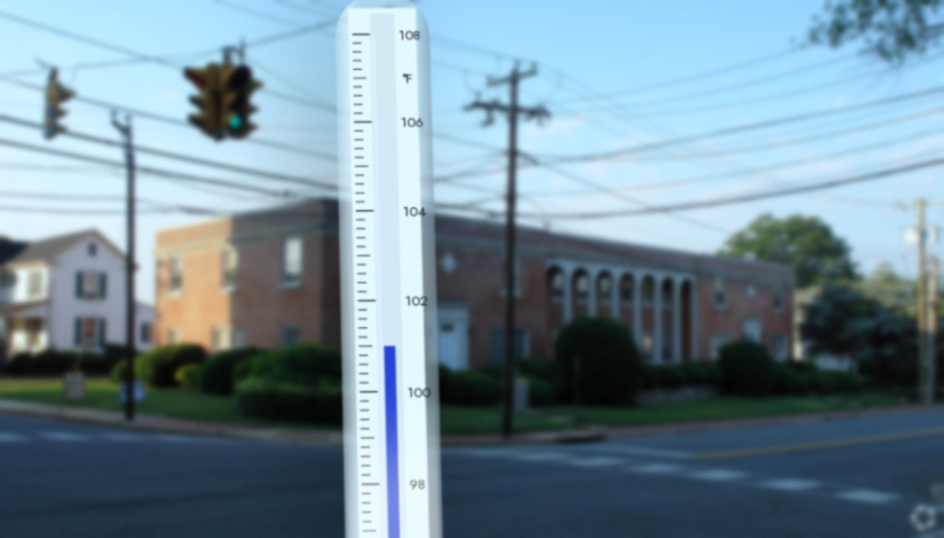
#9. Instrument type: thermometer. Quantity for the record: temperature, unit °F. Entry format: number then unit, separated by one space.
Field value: 101 °F
